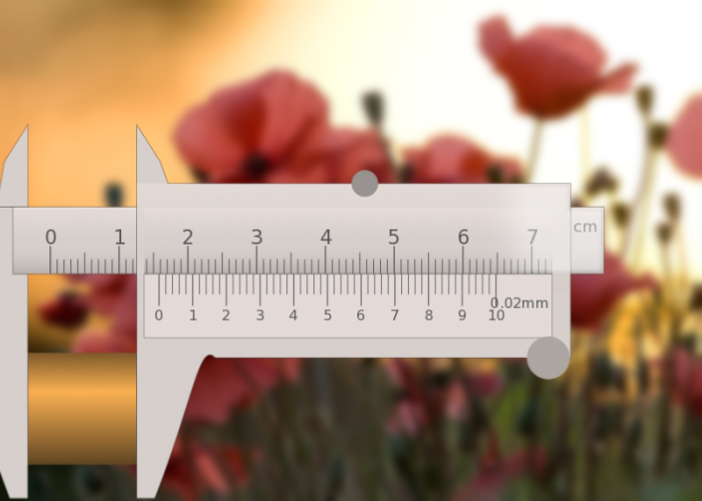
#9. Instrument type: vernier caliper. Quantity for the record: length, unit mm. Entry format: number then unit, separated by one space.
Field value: 15.8 mm
